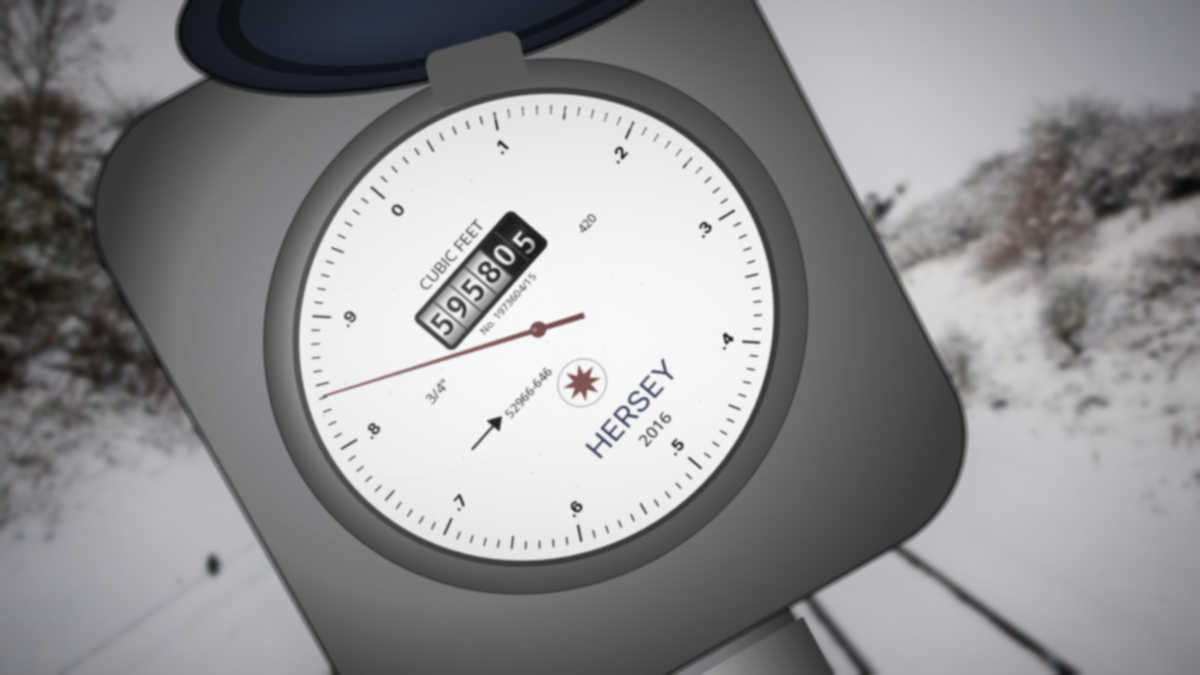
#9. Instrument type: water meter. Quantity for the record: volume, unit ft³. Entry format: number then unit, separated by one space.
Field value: 595804.84 ft³
